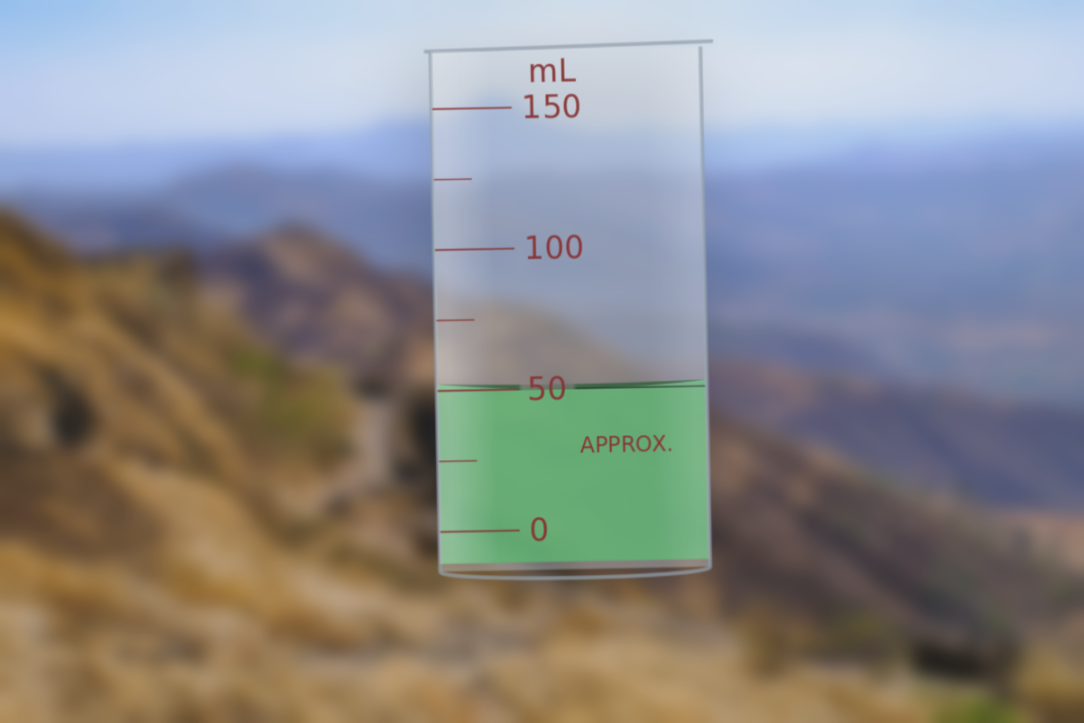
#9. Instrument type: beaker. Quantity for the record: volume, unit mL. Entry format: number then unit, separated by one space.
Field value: 50 mL
